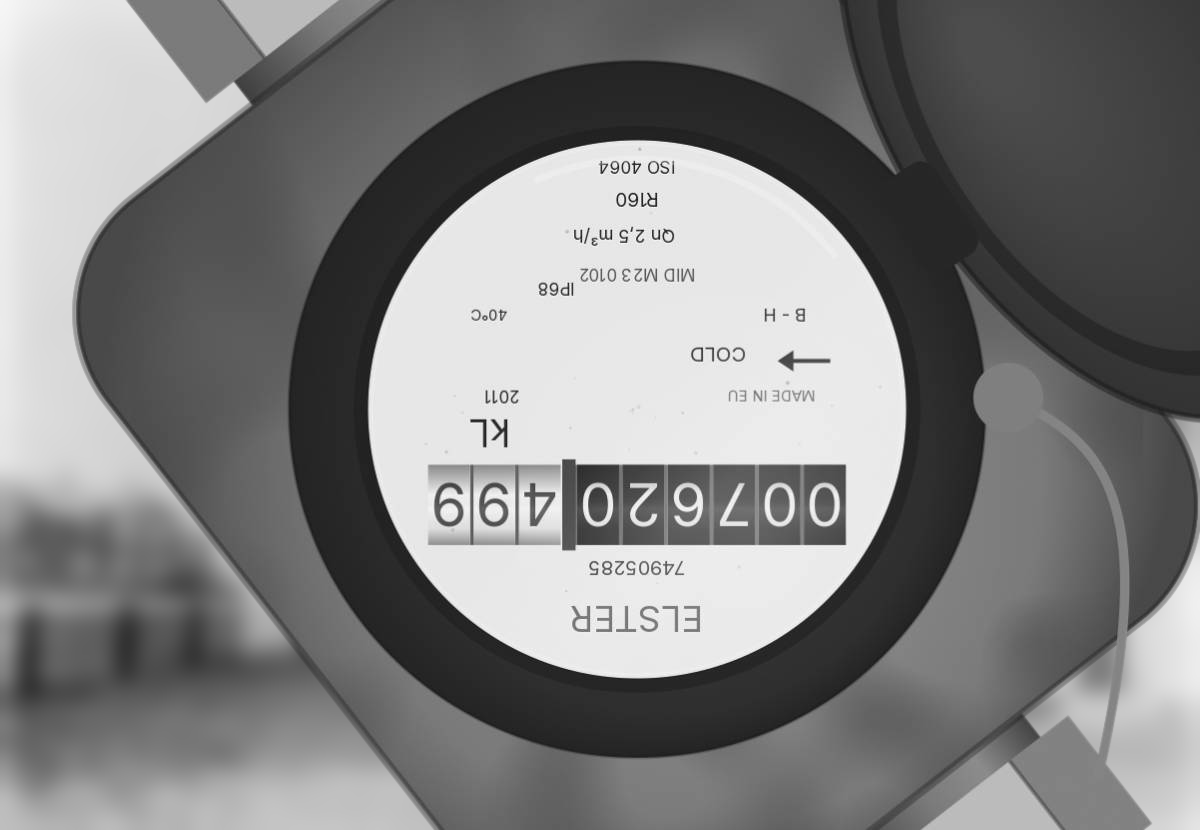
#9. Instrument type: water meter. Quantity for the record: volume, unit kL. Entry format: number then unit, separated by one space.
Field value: 7620.499 kL
